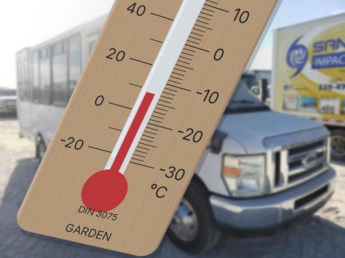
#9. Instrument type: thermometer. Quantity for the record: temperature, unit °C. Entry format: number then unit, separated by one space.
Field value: -13 °C
